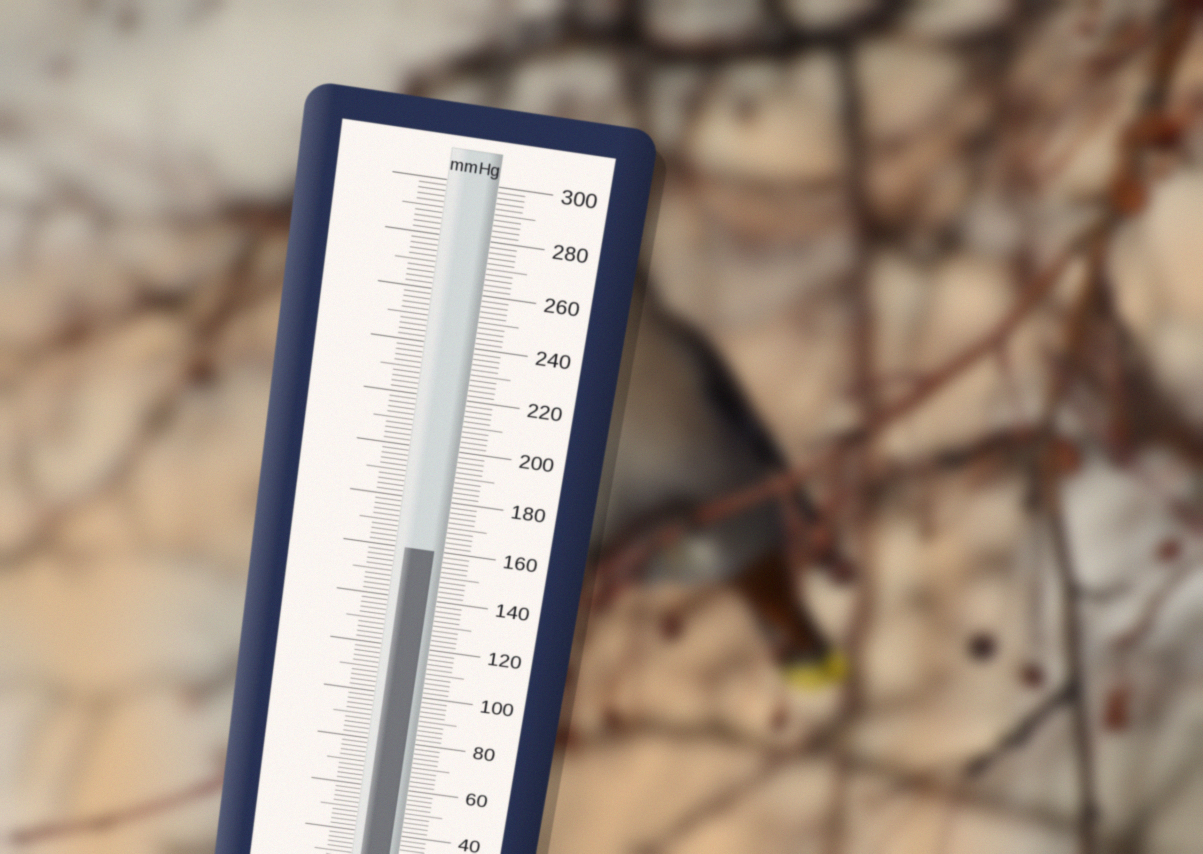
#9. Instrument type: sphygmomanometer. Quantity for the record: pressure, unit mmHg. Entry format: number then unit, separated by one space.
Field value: 160 mmHg
